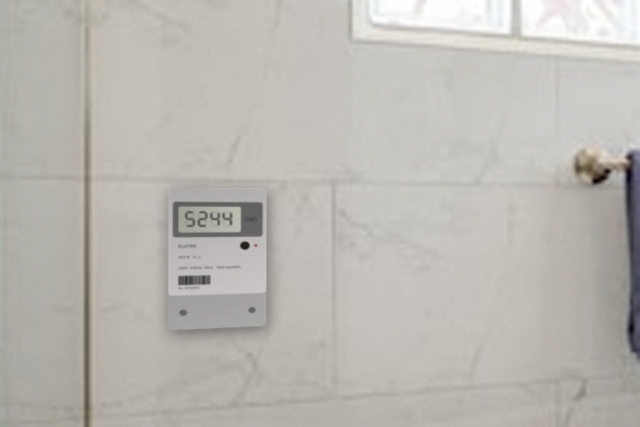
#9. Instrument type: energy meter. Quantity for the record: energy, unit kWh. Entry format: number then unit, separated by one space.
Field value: 5244 kWh
